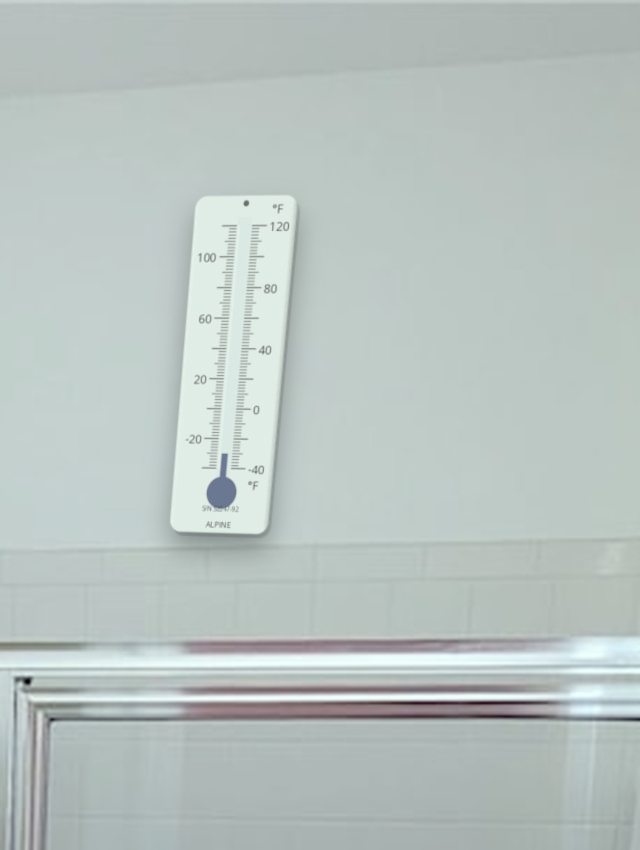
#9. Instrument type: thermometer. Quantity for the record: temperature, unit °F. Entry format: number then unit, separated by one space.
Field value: -30 °F
